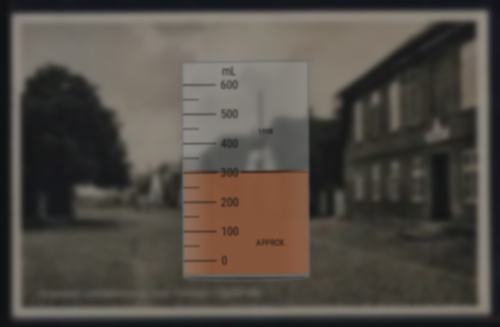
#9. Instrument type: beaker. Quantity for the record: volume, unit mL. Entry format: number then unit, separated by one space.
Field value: 300 mL
